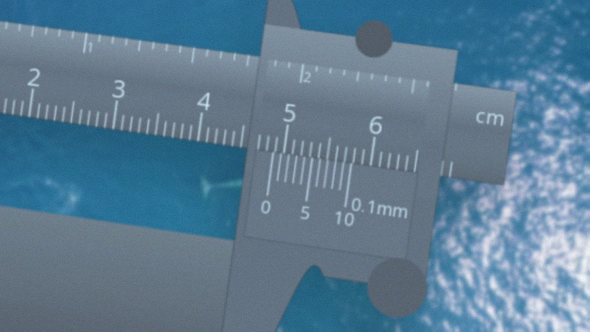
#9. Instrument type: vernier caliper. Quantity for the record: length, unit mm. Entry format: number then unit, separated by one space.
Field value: 48.8 mm
